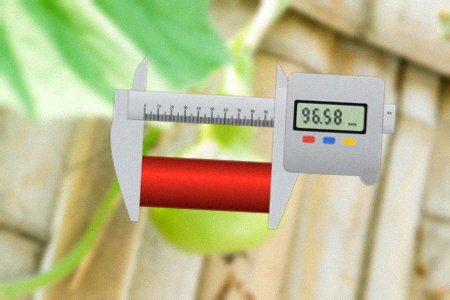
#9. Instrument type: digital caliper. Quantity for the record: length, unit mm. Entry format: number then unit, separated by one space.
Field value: 96.58 mm
